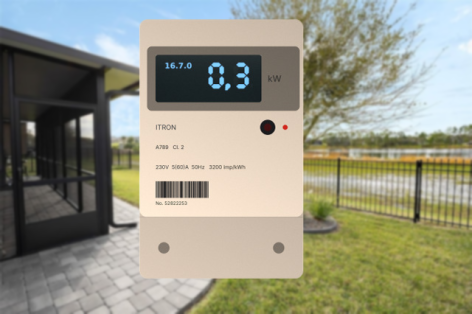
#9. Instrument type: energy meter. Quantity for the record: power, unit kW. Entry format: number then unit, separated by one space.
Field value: 0.3 kW
